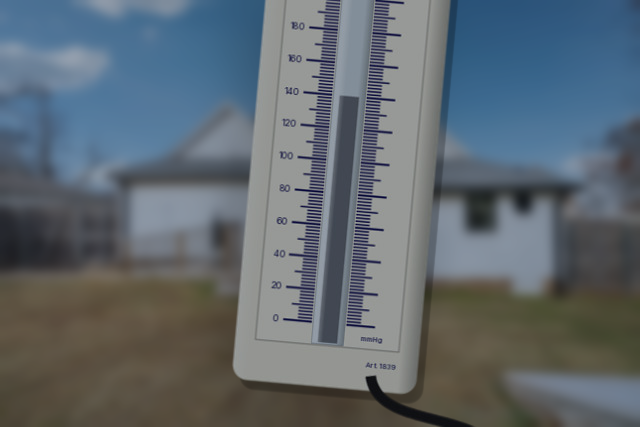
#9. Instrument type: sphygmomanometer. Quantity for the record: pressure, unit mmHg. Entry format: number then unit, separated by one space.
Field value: 140 mmHg
